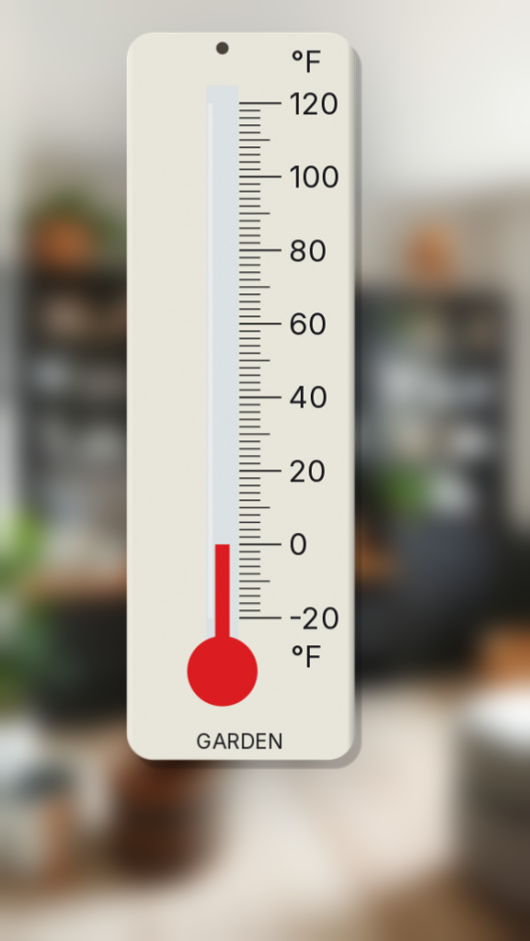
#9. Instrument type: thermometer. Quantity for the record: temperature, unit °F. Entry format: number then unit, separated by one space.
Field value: 0 °F
